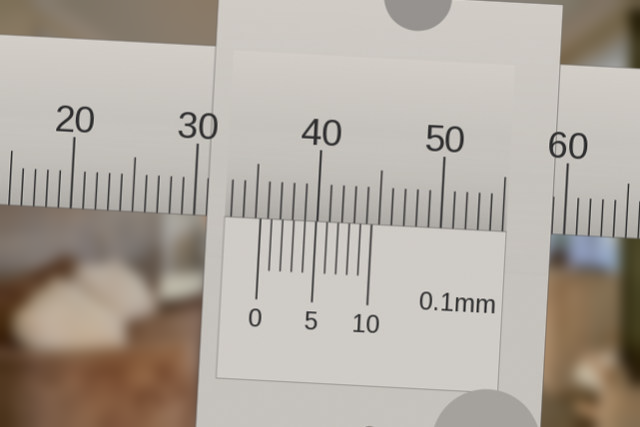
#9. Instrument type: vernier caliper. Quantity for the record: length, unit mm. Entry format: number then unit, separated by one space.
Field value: 35.4 mm
